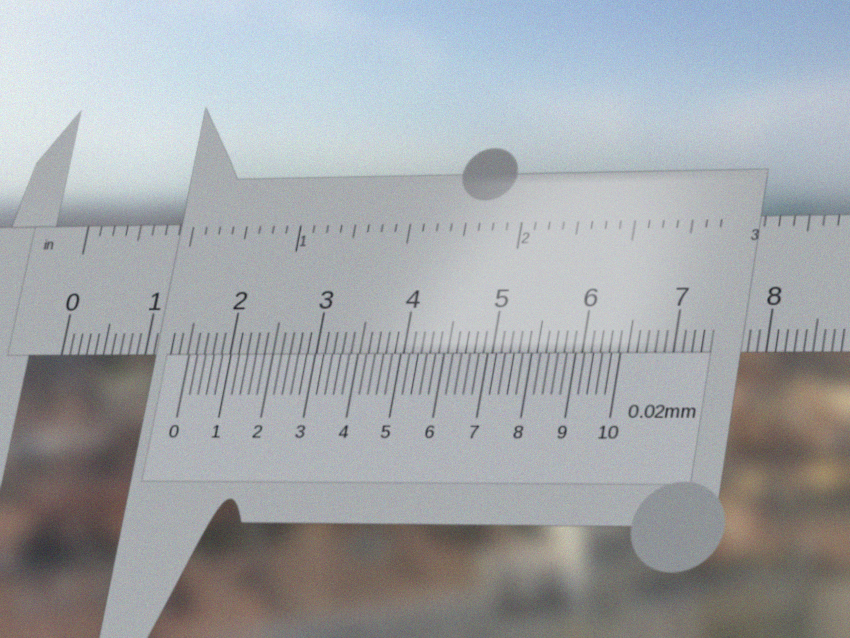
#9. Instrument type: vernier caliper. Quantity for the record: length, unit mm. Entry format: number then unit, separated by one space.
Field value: 15.2 mm
